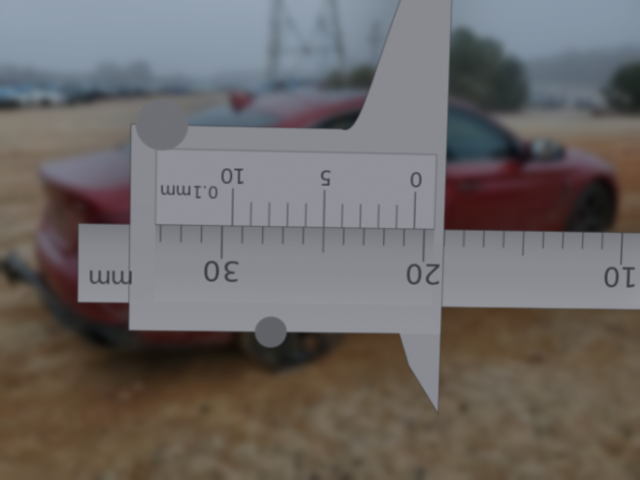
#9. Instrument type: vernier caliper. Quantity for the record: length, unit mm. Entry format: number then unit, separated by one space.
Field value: 20.5 mm
